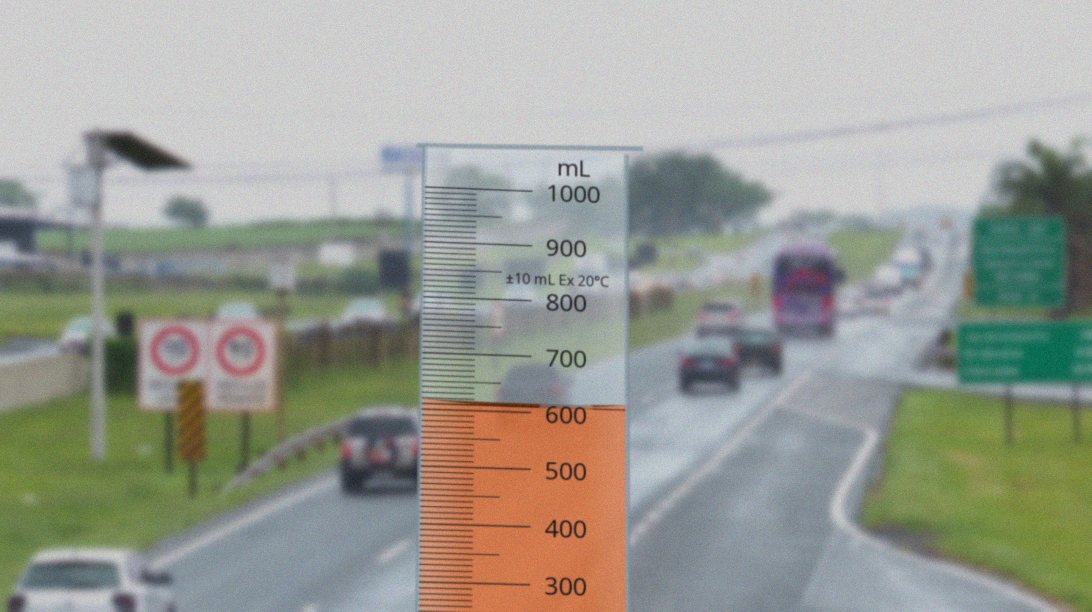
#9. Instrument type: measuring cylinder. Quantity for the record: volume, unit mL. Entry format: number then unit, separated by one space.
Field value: 610 mL
